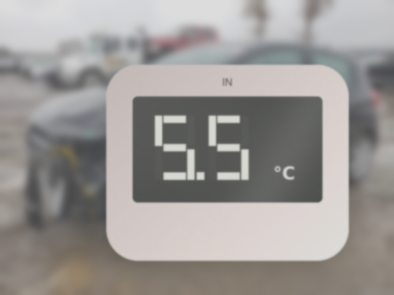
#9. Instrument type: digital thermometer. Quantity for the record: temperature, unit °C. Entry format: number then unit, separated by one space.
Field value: 5.5 °C
